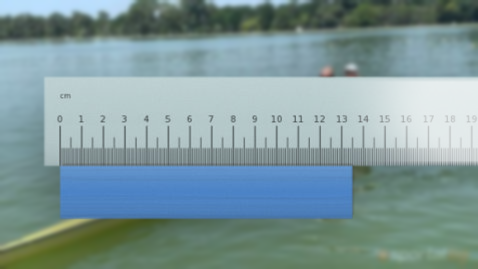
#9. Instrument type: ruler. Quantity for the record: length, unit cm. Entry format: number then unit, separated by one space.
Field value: 13.5 cm
